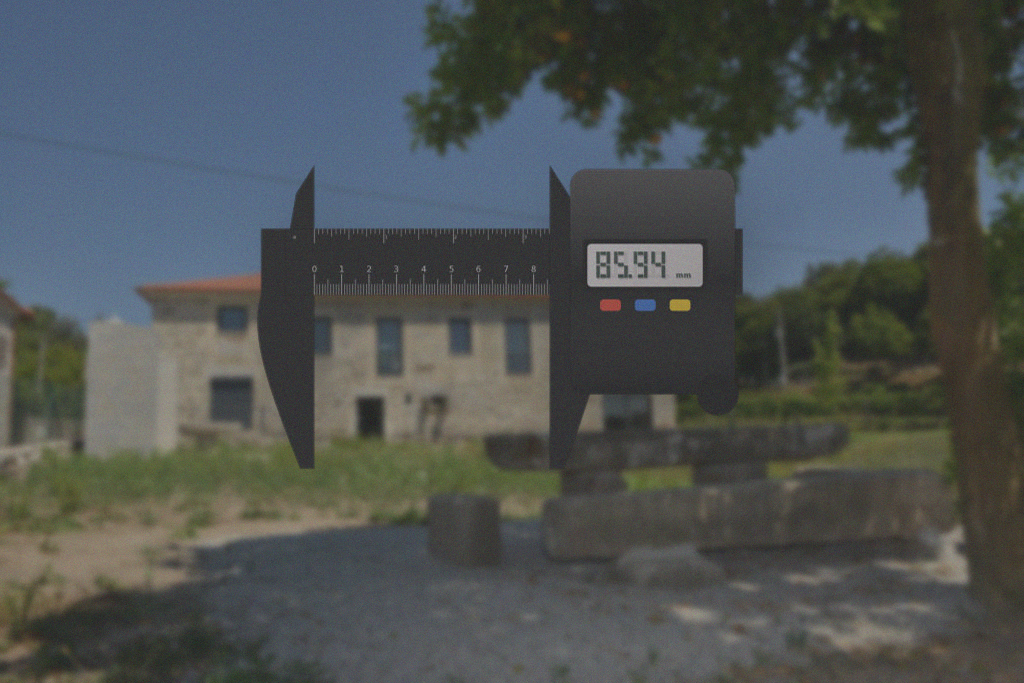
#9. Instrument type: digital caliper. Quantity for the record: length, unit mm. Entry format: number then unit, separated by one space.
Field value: 85.94 mm
